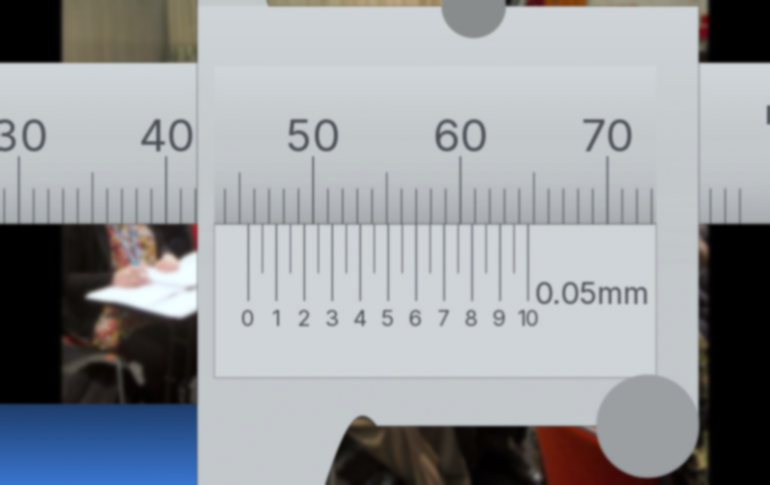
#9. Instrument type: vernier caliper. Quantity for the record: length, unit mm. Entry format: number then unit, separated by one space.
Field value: 45.6 mm
